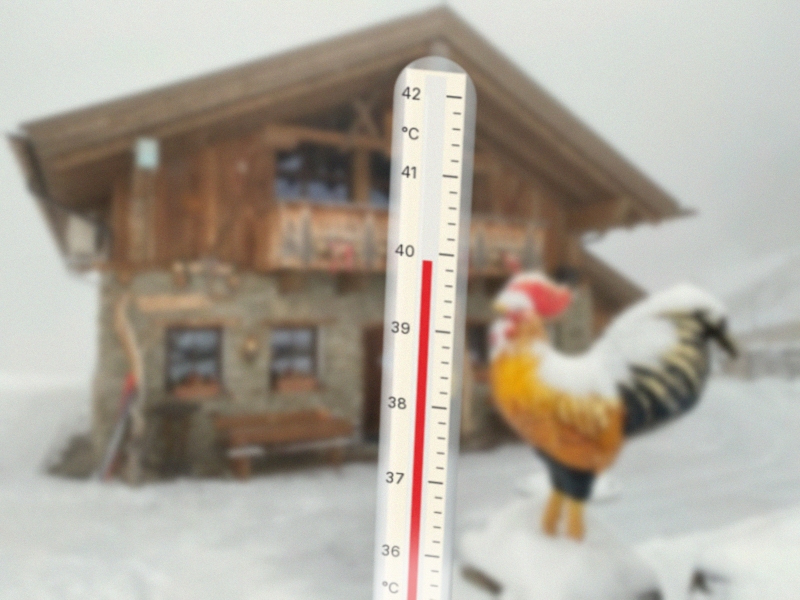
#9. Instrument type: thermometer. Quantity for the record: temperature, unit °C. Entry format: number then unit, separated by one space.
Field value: 39.9 °C
